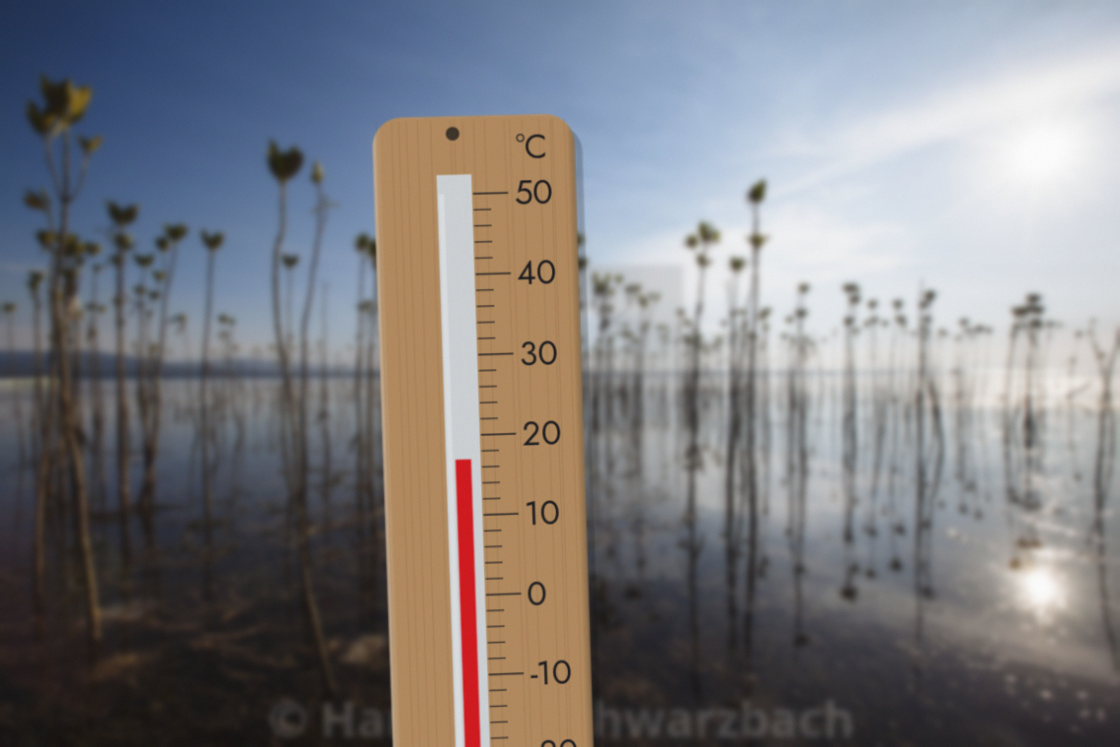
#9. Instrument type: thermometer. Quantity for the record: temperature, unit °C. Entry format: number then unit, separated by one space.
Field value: 17 °C
